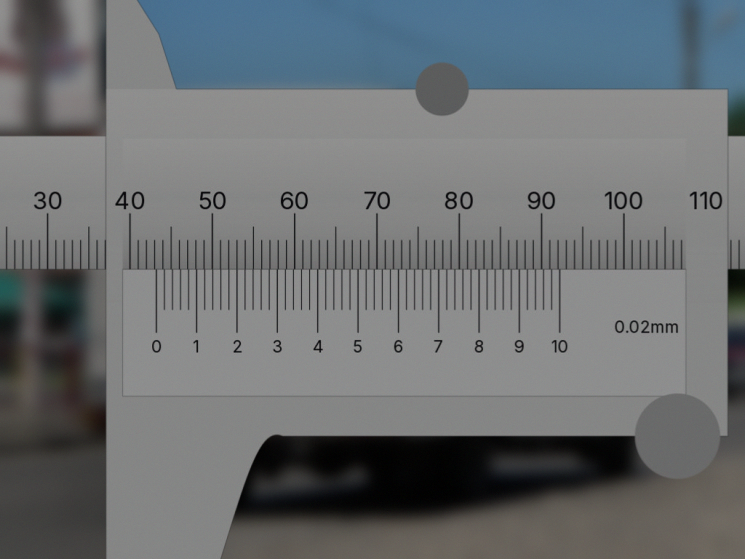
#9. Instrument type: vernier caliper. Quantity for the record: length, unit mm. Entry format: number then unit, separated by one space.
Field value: 43.2 mm
